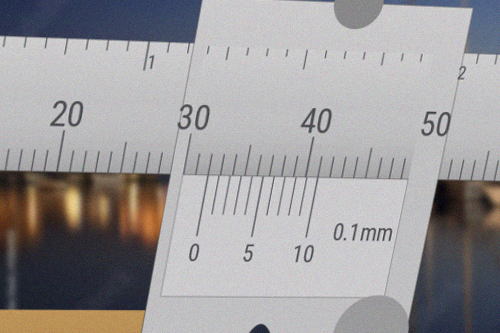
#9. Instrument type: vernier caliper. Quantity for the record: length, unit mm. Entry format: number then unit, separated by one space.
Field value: 32.0 mm
